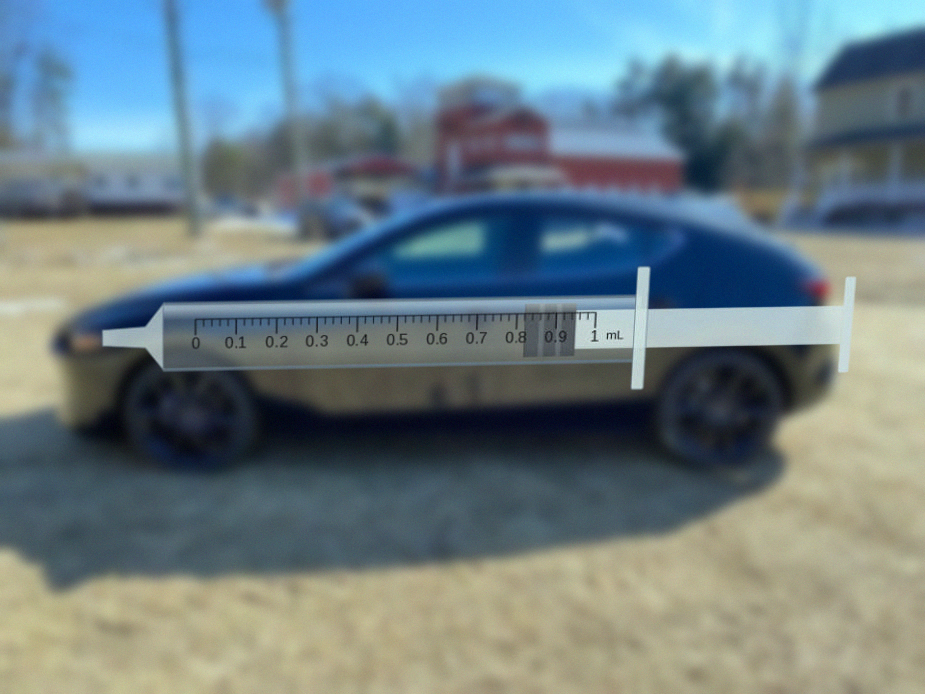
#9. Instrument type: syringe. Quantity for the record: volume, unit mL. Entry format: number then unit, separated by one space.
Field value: 0.82 mL
